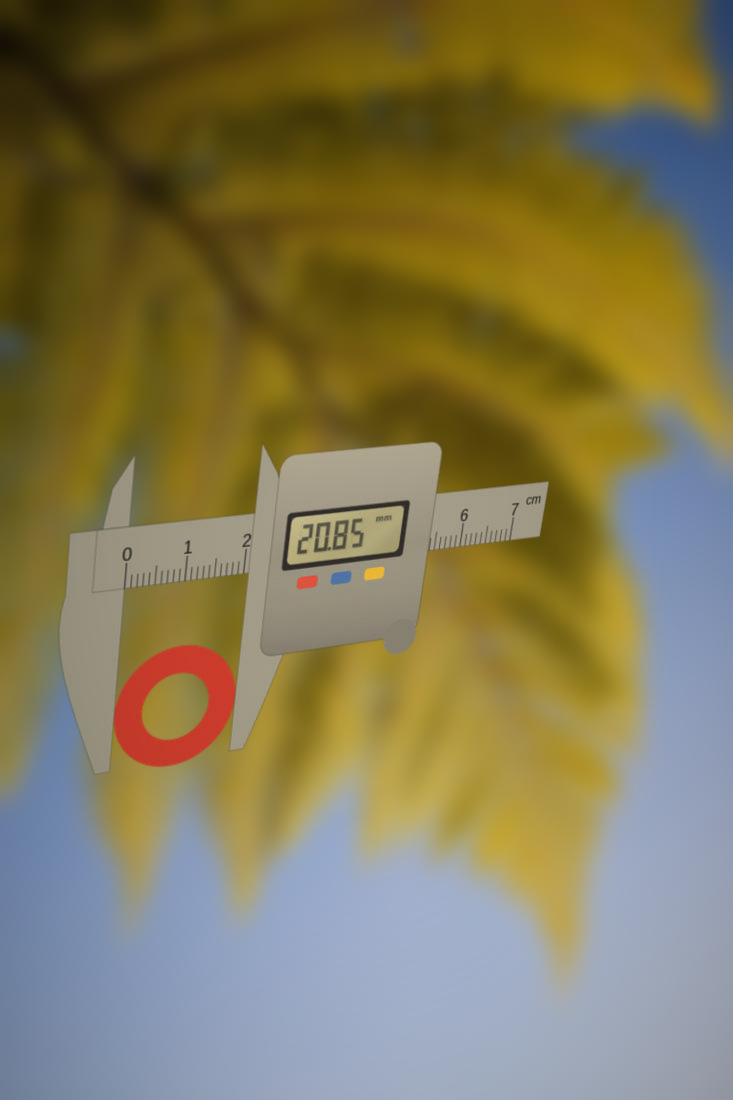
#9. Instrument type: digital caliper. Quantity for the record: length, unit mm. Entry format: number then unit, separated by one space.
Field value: 20.85 mm
